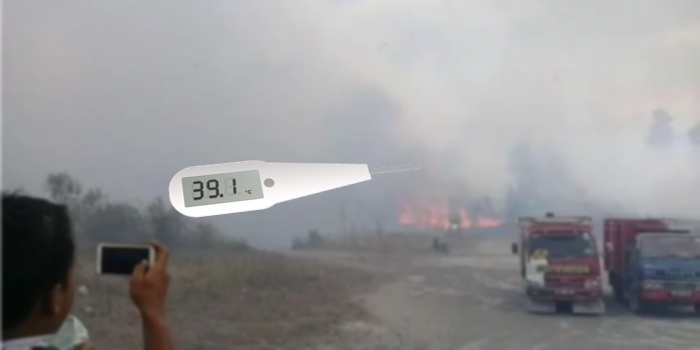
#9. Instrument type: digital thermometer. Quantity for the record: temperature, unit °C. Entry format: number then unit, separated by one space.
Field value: 39.1 °C
